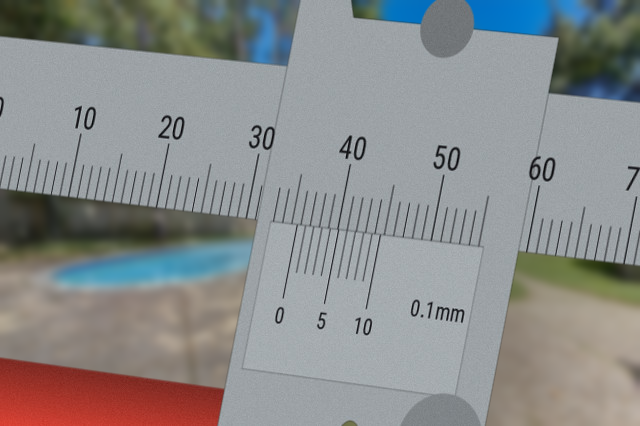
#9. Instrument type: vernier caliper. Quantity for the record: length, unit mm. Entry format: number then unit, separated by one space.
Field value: 35.6 mm
